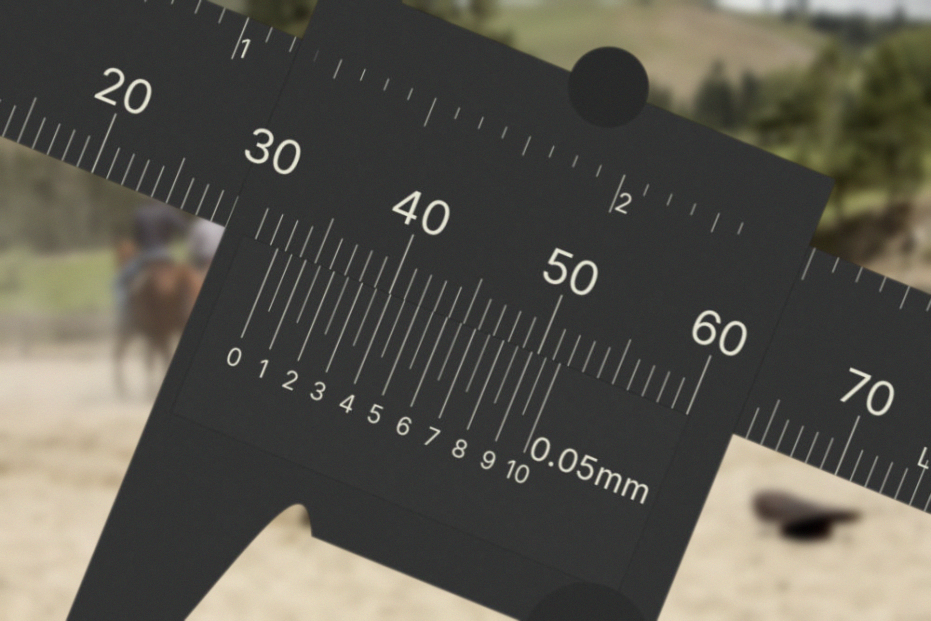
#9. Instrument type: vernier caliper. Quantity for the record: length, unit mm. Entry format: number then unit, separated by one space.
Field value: 32.5 mm
